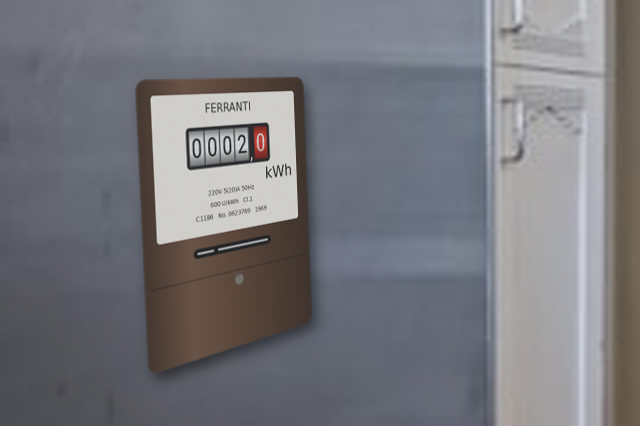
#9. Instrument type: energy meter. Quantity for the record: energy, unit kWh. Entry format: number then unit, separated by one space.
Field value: 2.0 kWh
